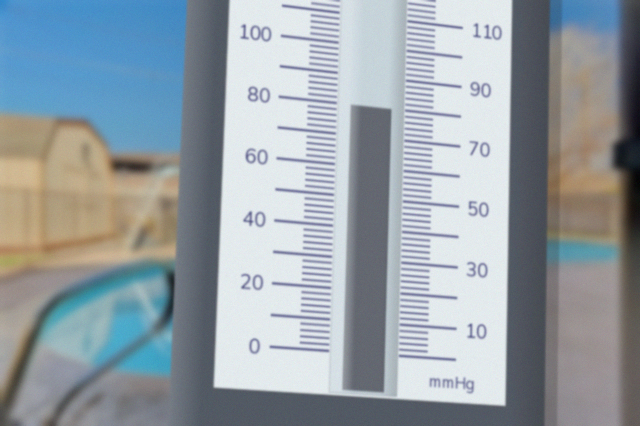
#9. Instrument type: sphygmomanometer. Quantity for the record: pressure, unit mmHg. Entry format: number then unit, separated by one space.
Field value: 80 mmHg
